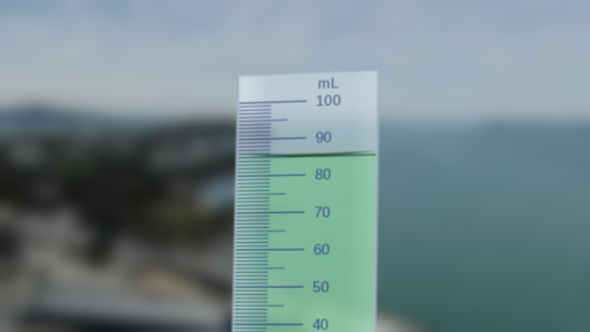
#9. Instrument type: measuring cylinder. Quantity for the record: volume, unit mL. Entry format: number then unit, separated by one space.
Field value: 85 mL
